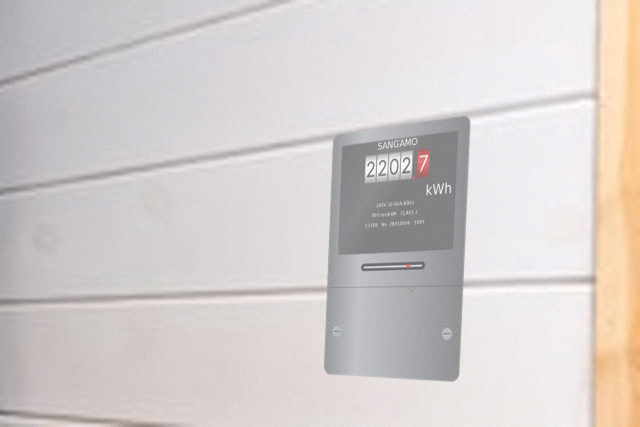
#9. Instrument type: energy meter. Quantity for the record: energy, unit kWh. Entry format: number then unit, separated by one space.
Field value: 2202.7 kWh
